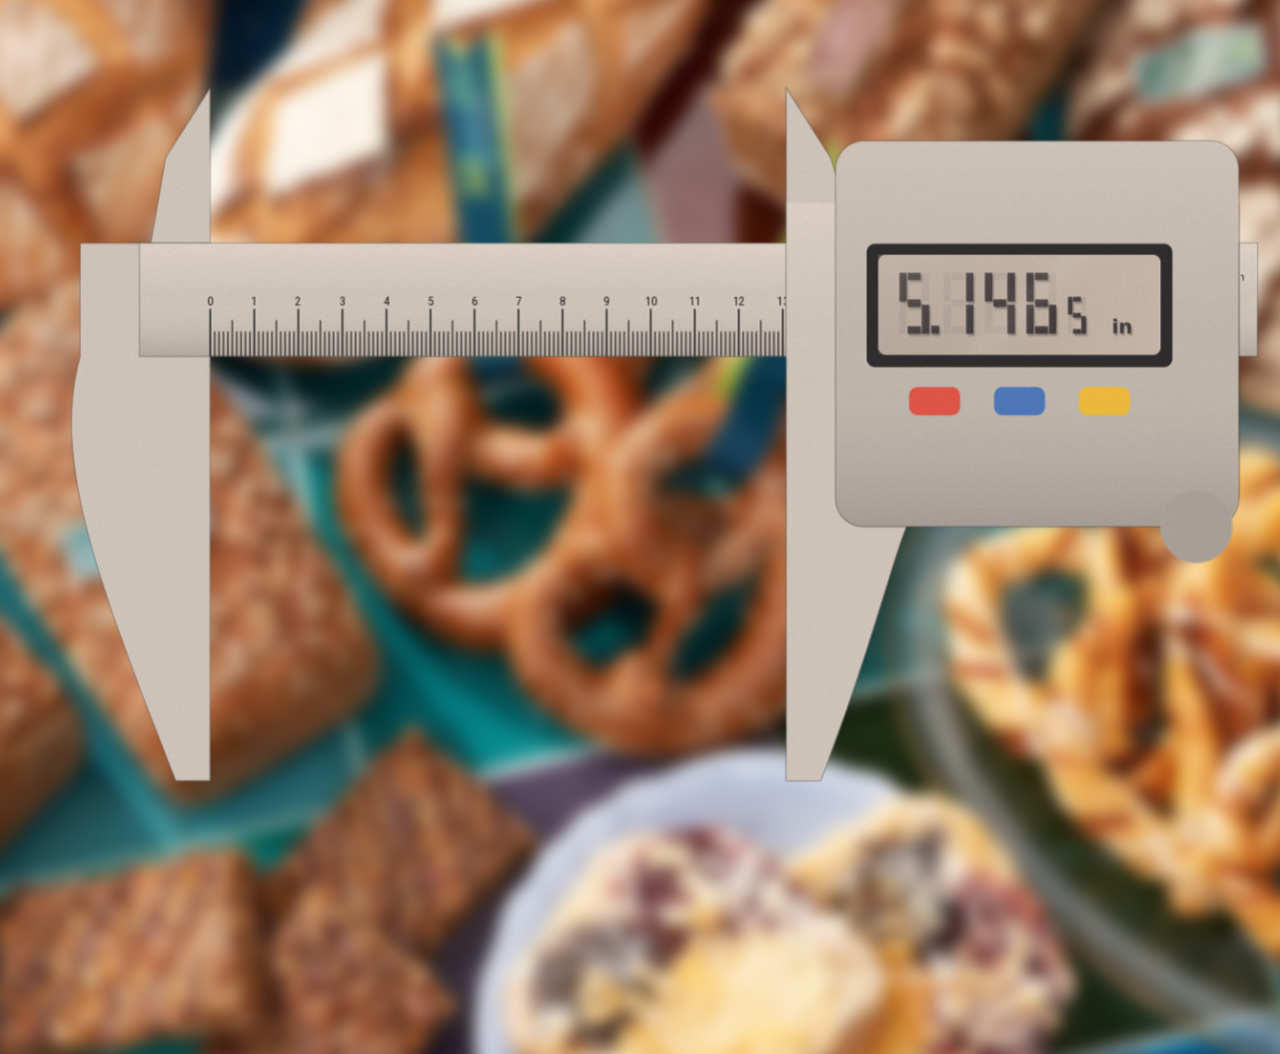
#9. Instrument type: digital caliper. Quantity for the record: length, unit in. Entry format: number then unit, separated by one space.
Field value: 5.1465 in
